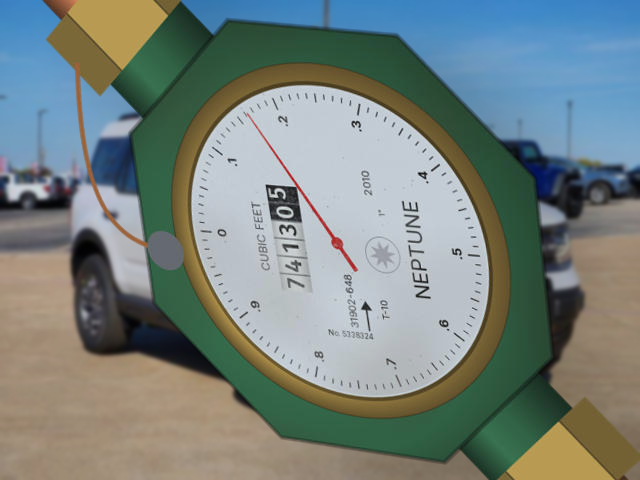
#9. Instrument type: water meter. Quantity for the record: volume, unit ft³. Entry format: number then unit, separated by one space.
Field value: 741305.16 ft³
